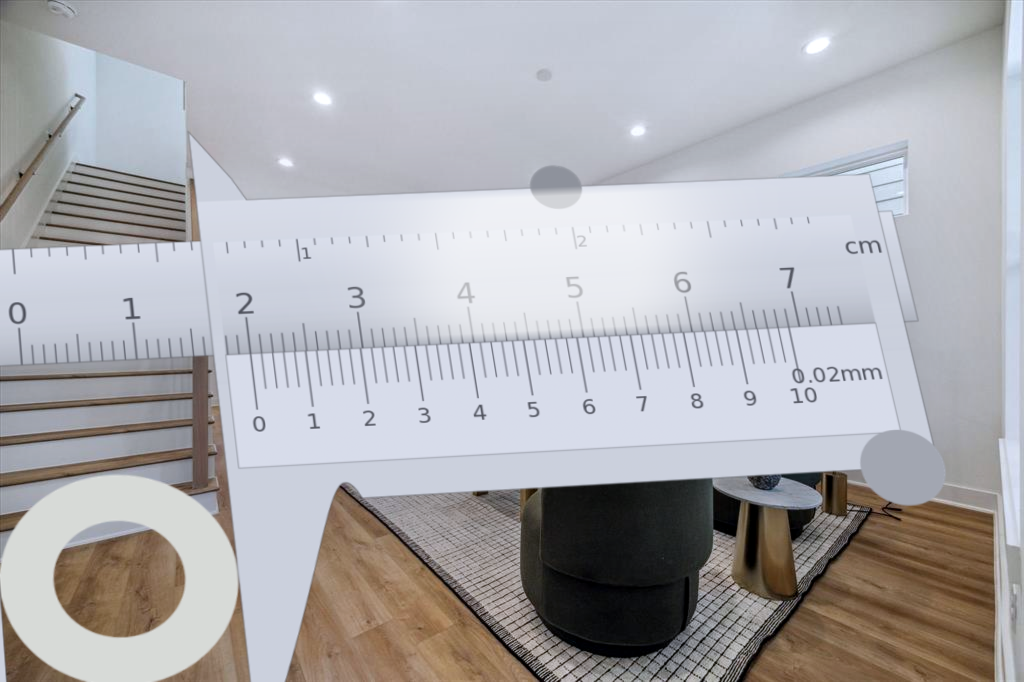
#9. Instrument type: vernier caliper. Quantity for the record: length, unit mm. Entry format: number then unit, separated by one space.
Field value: 20.0 mm
